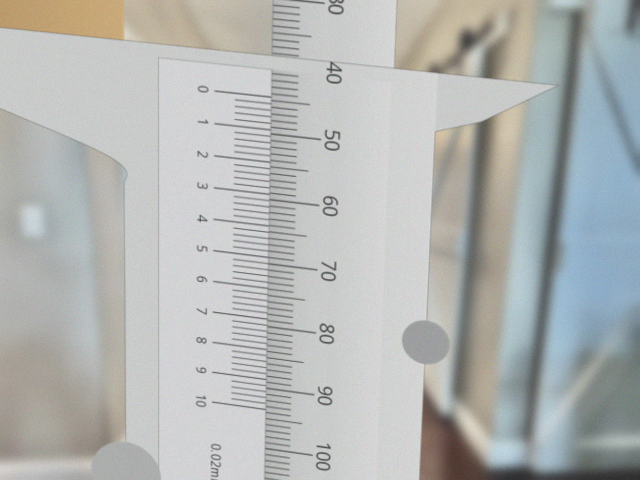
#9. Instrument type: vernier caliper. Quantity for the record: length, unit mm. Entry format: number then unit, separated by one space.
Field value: 44.5 mm
